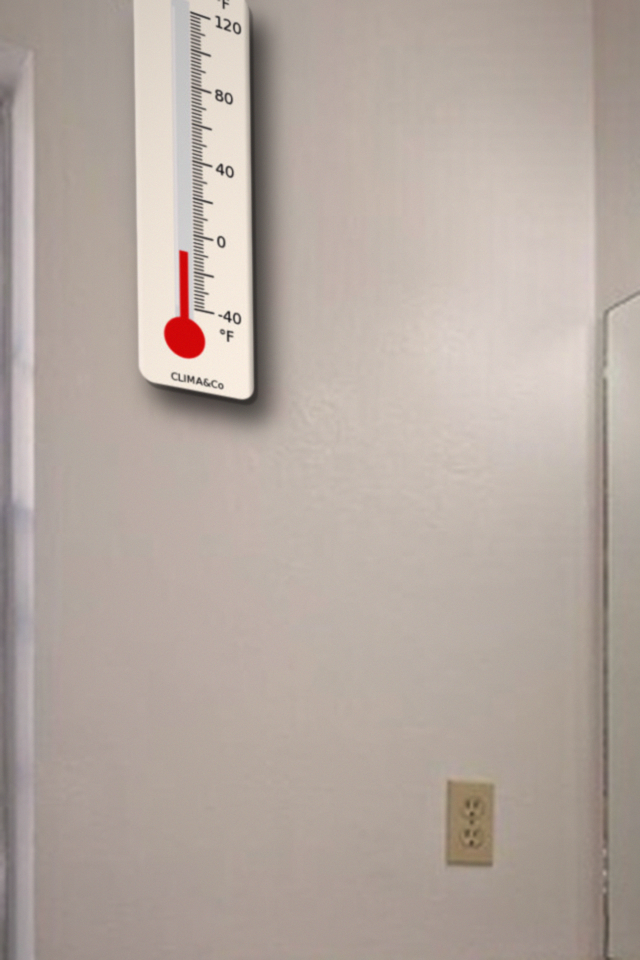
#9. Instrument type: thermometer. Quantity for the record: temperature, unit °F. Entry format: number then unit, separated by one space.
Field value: -10 °F
